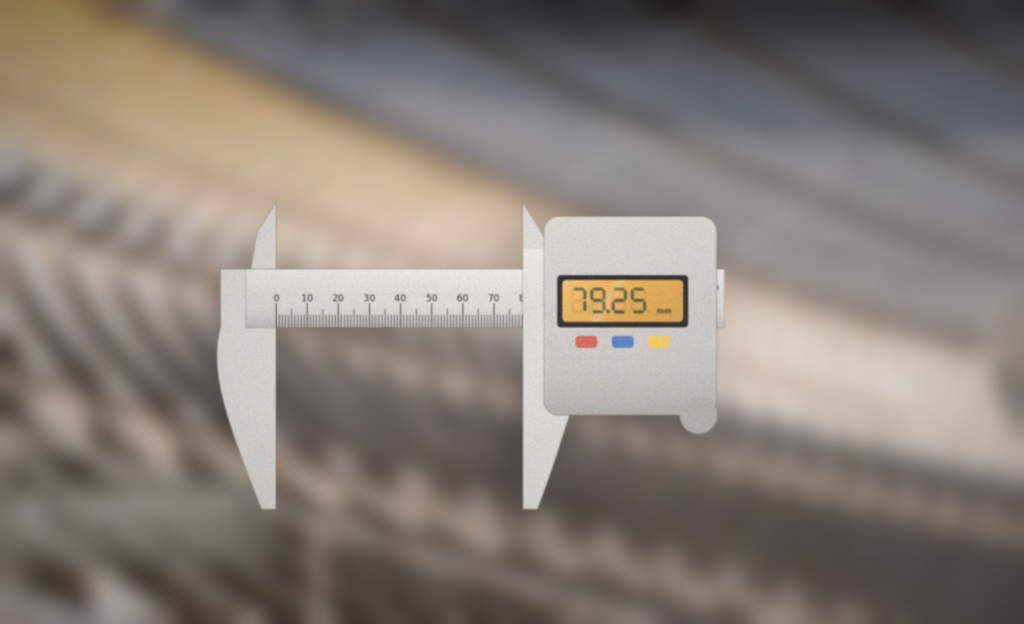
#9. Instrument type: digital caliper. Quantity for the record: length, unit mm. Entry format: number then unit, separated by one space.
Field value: 79.25 mm
